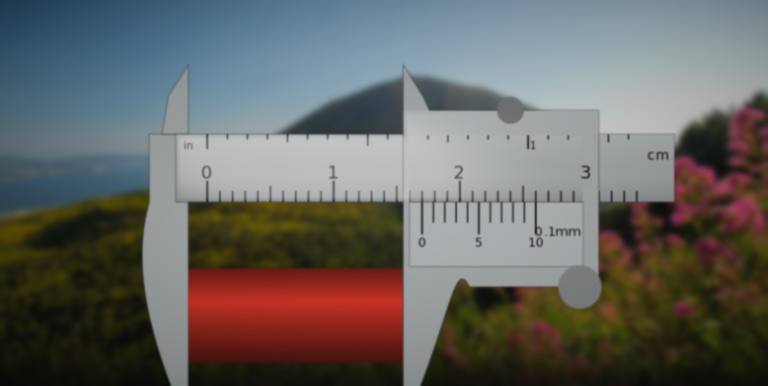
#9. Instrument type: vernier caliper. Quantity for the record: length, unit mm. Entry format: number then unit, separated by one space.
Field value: 17.0 mm
